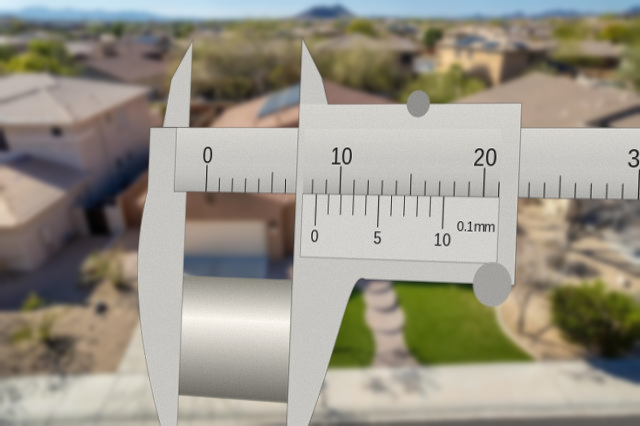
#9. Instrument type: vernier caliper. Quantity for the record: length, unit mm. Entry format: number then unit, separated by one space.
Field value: 8.3 mm
